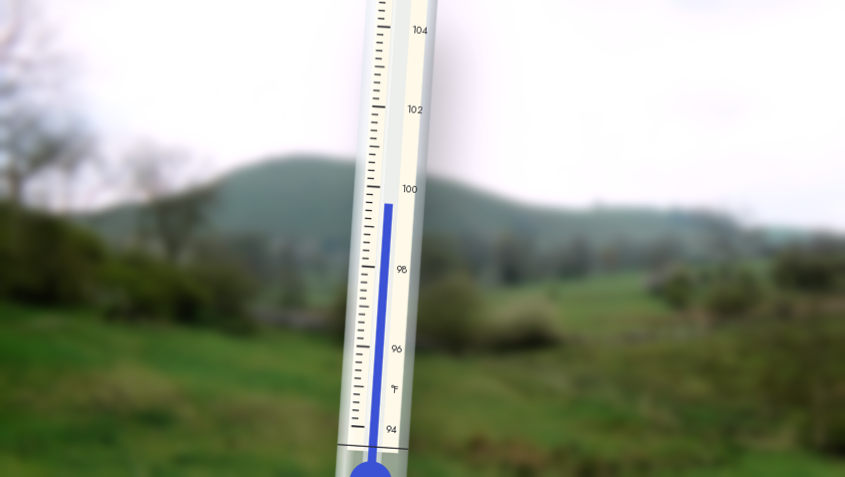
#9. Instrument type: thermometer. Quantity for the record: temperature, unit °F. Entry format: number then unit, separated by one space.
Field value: 99.6 °F
